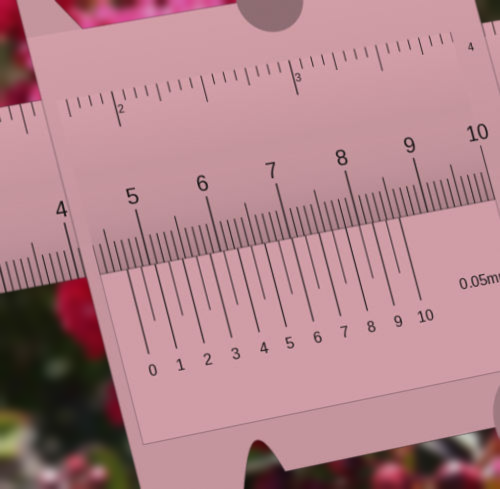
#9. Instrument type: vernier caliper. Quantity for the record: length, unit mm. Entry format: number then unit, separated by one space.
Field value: 46.8 mm
